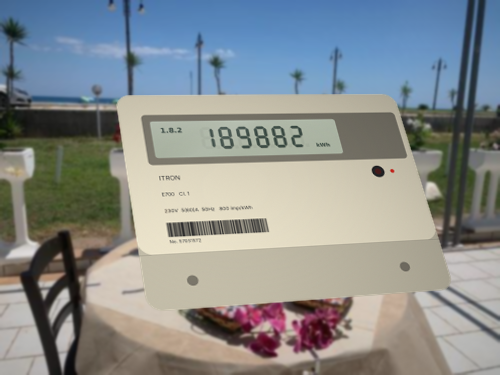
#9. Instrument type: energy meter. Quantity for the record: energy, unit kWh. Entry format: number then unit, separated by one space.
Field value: 189882 kWh
